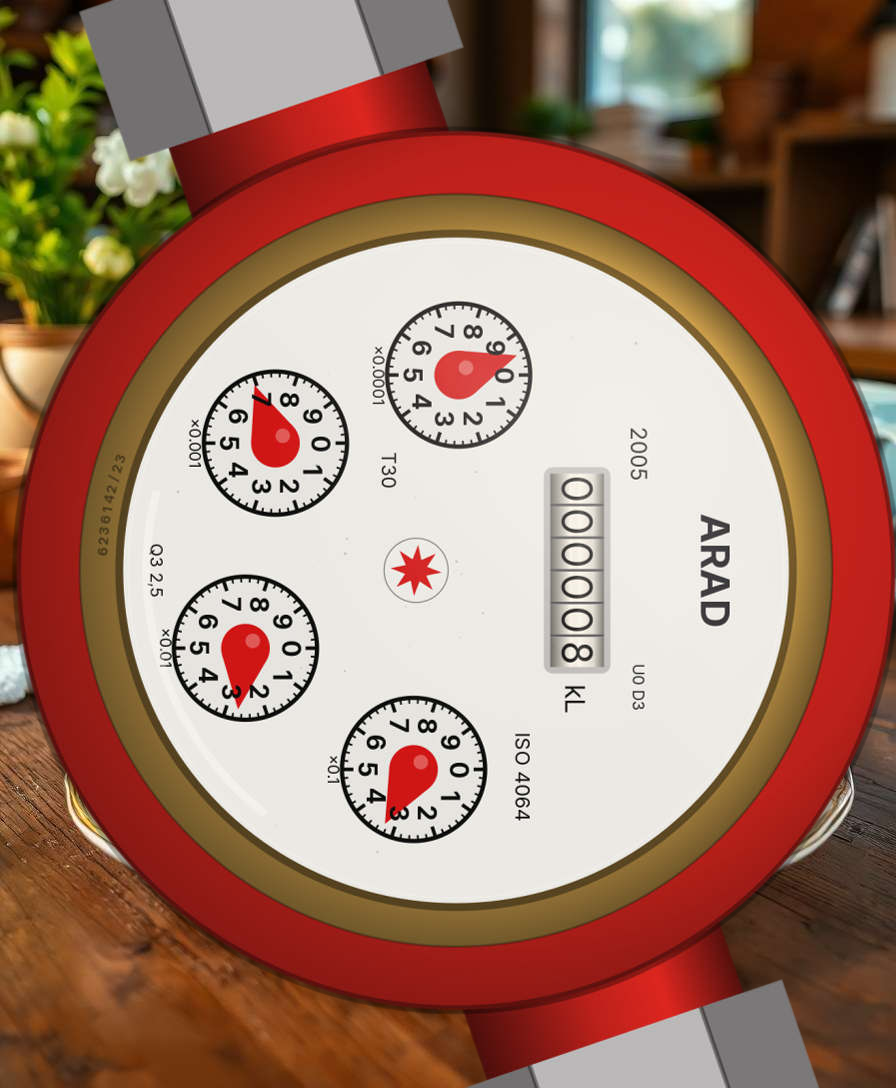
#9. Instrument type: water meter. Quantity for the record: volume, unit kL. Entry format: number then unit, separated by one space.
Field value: 8.3269 kL
